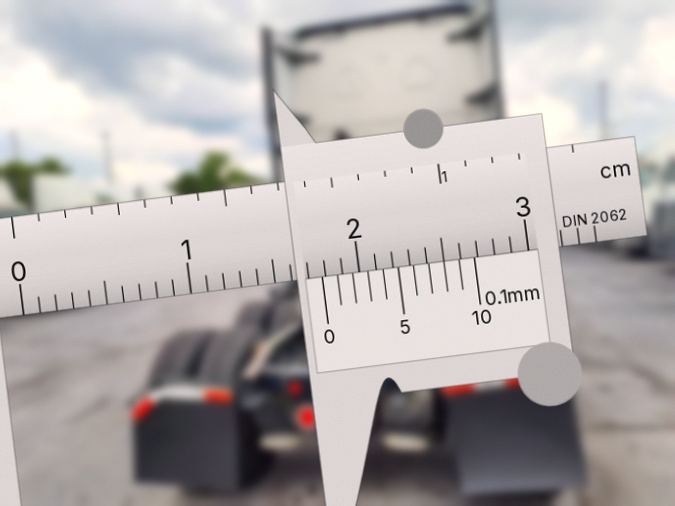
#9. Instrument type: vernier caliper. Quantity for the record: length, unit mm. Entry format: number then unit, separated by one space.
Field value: 17.8 mm
